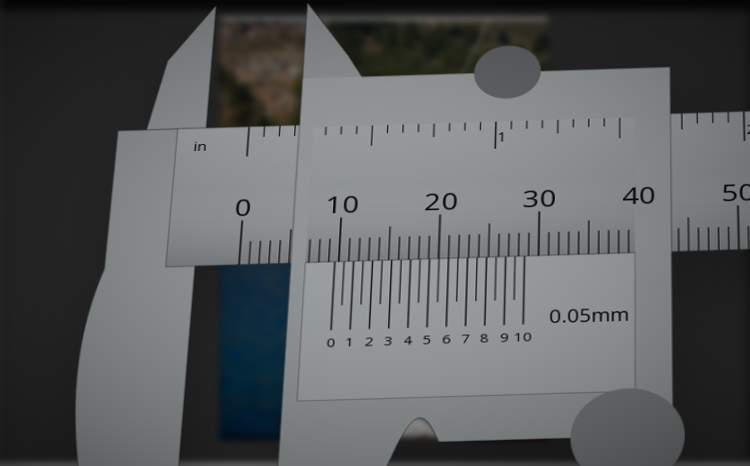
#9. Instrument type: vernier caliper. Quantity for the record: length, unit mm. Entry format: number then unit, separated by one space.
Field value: 9.6 mm
